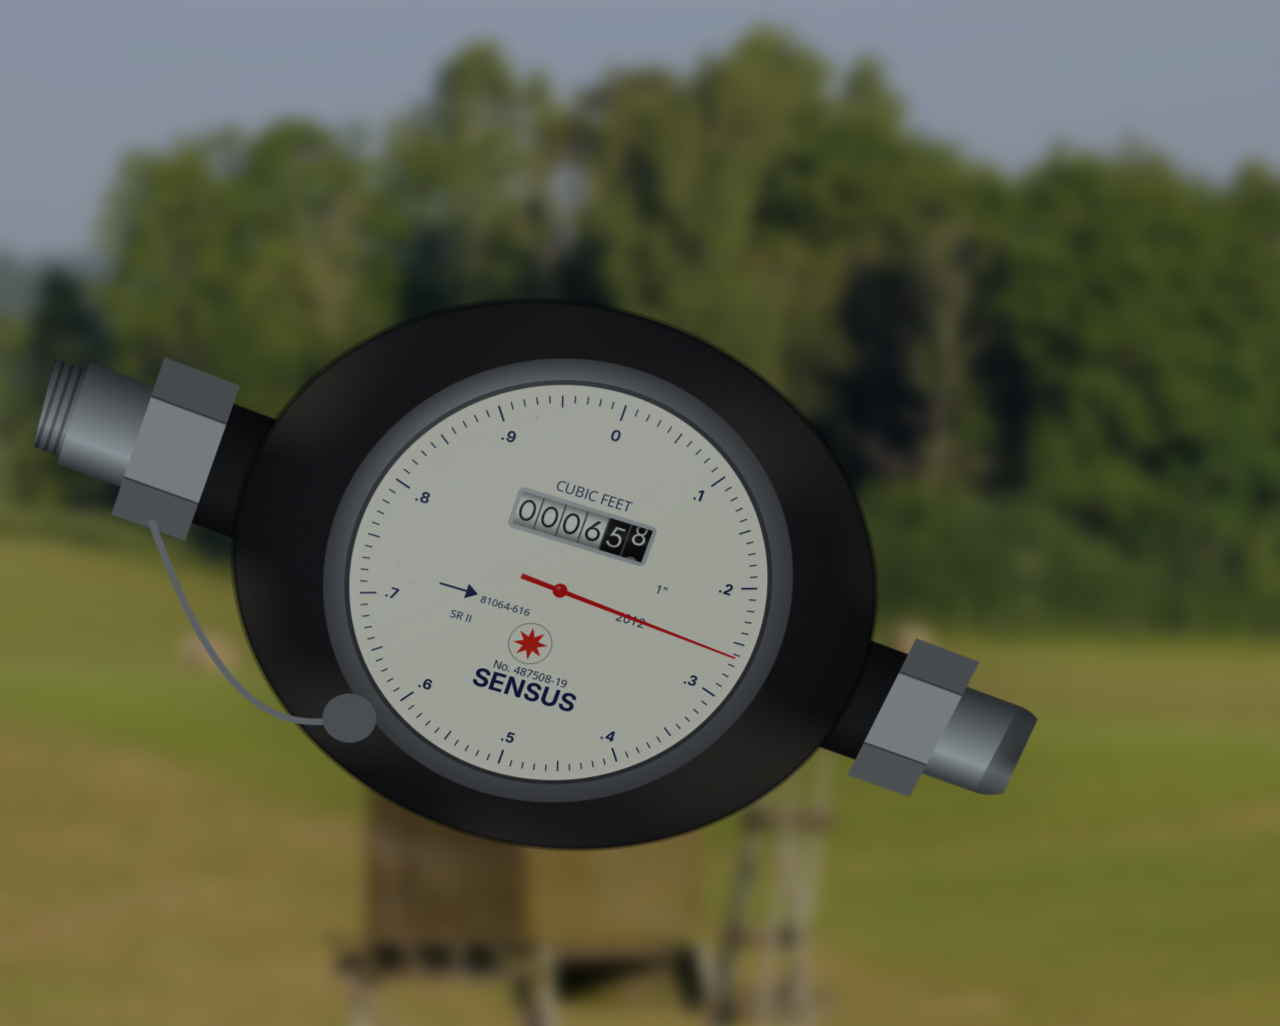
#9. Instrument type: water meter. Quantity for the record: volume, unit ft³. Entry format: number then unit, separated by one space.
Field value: 658.26 ft³
